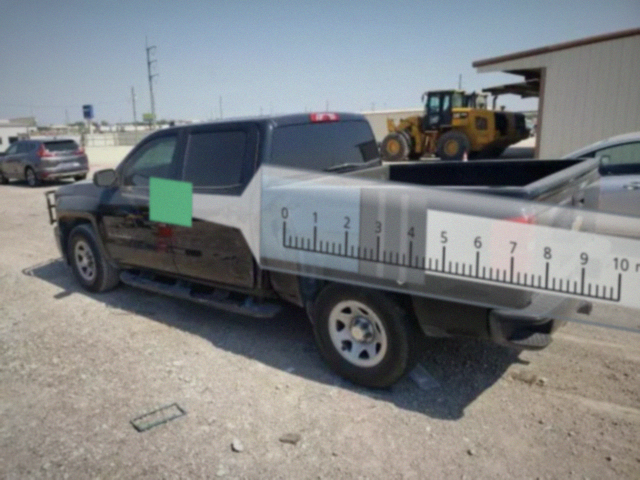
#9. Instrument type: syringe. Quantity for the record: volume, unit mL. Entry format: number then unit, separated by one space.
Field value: 2.4 mL
